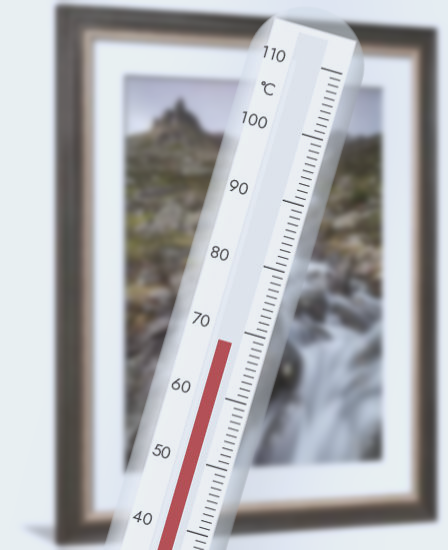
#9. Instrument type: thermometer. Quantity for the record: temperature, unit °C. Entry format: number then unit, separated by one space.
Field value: 68 °C
